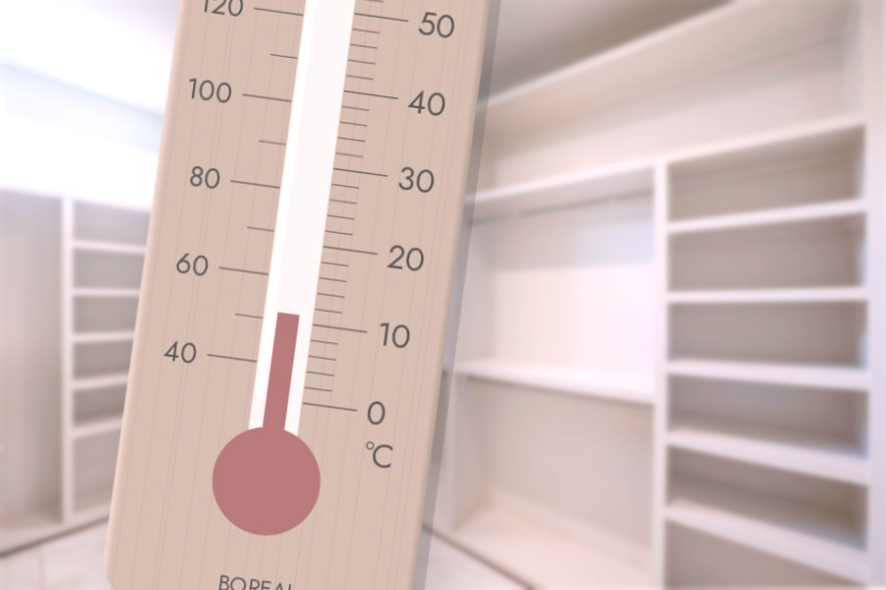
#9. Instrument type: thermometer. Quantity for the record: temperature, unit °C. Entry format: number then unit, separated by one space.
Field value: 11 °C
